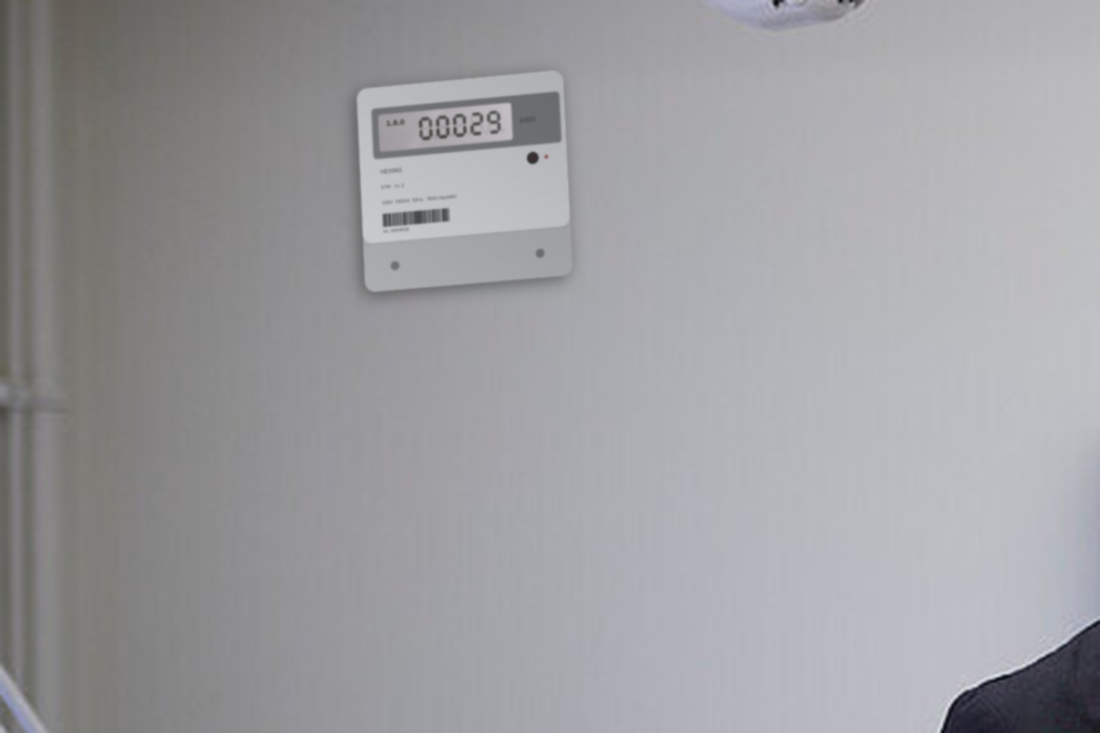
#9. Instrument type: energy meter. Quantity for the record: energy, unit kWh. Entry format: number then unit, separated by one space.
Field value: 29 kWh
